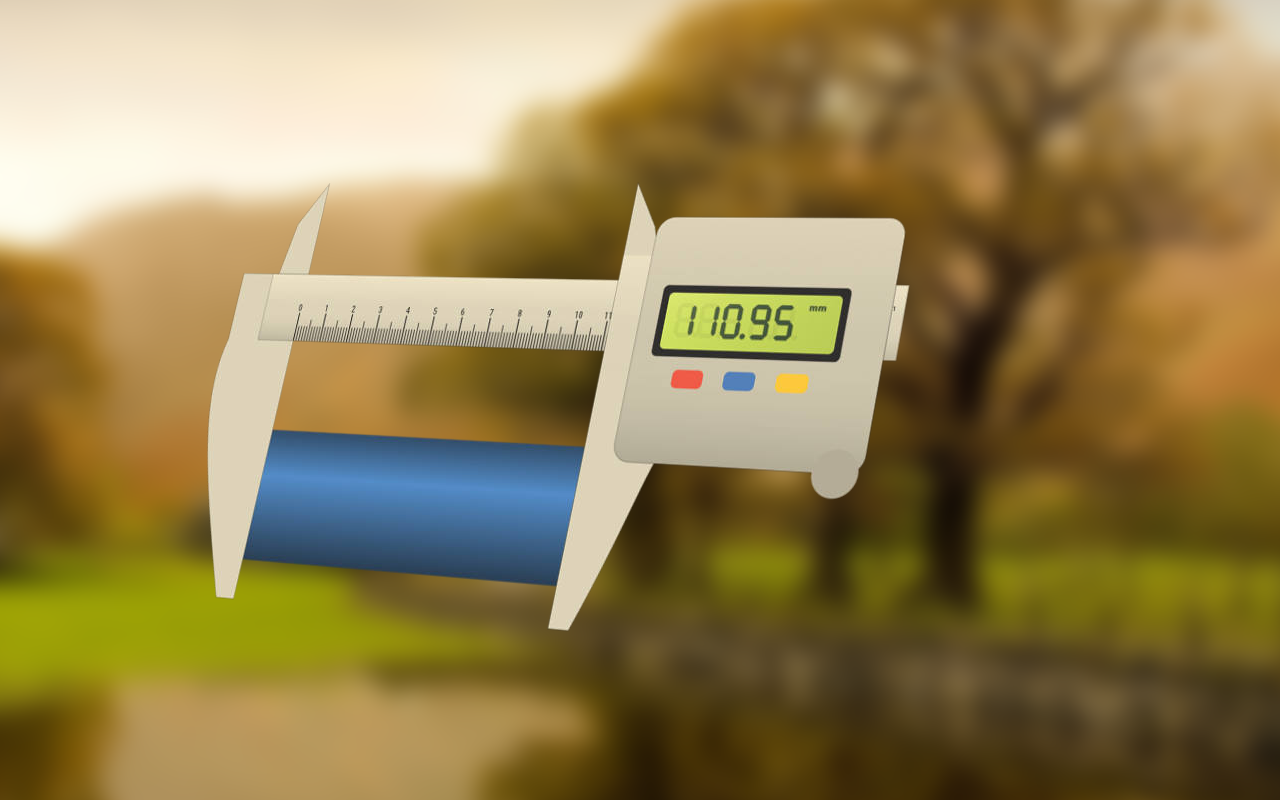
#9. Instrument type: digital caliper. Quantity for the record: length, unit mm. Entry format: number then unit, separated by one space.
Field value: 110.95 mm
